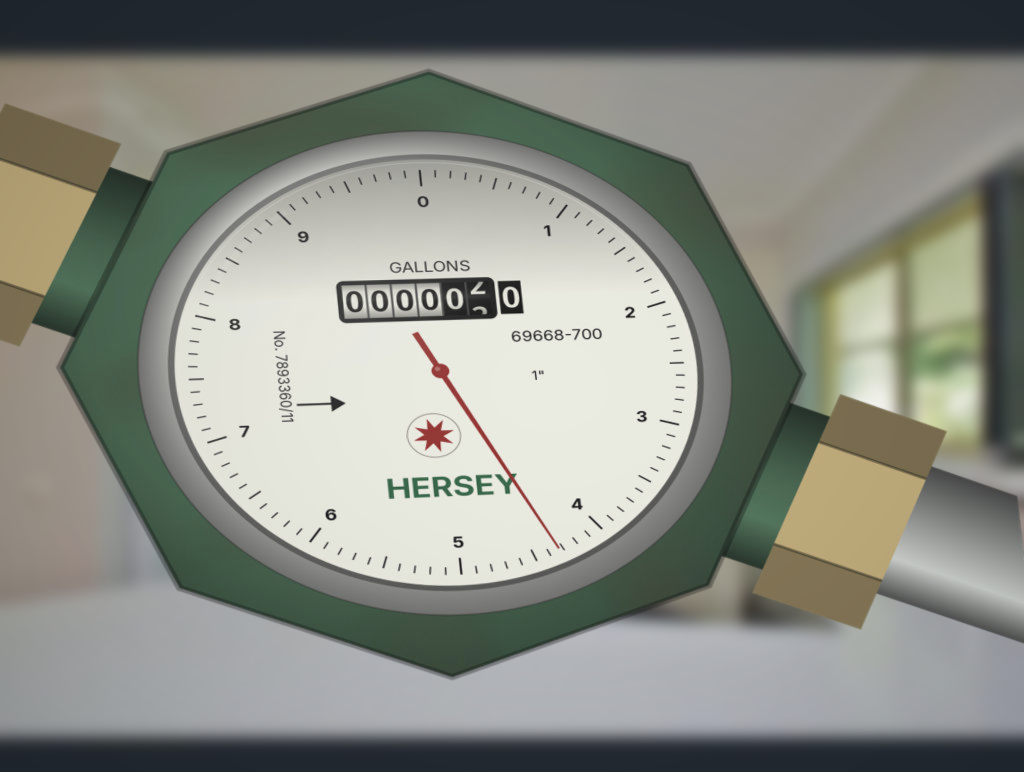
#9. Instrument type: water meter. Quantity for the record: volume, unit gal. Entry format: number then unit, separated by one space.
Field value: 24.3 gal
